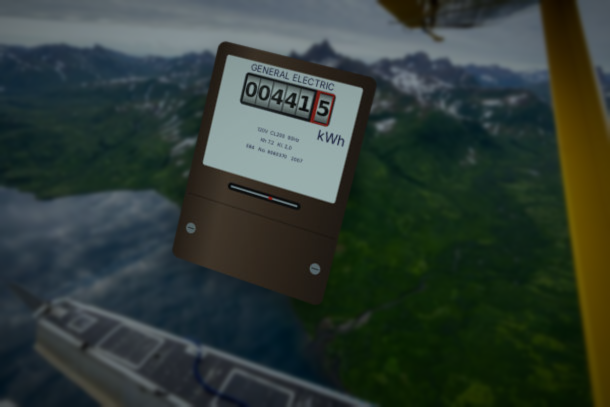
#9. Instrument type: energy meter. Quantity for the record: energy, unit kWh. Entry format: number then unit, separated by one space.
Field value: 441.5 kWh
